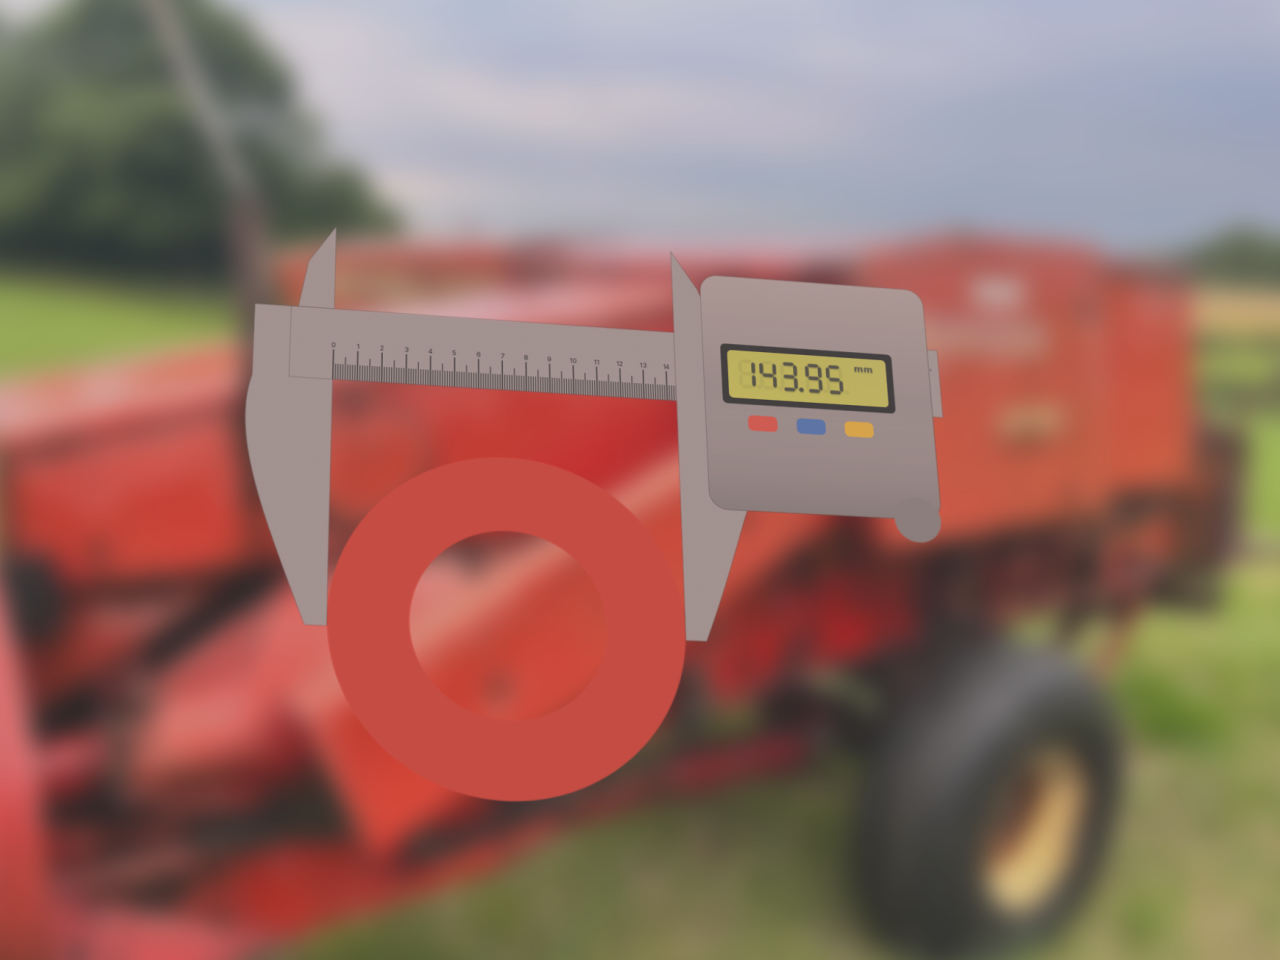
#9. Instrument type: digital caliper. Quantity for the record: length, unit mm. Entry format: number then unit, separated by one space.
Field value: 143.95 mm
